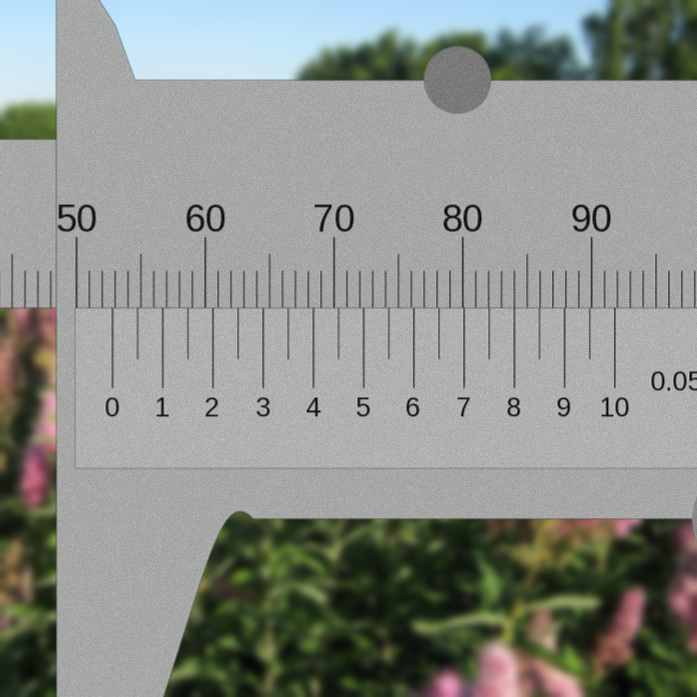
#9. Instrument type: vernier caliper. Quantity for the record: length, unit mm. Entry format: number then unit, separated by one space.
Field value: 52.8 mm
